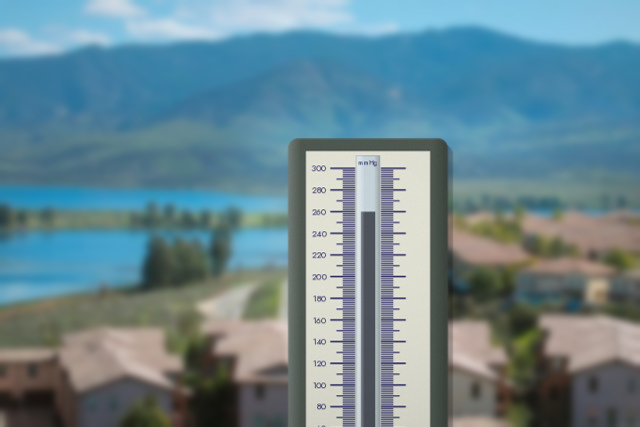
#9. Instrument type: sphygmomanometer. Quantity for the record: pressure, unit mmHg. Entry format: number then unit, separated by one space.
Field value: 260 mmHg
